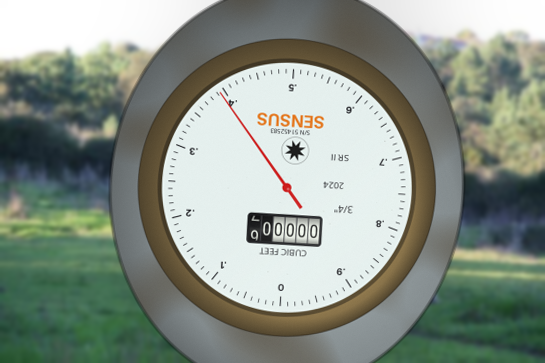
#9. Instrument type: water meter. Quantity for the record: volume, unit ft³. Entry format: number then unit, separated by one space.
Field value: 6.39 ft³
